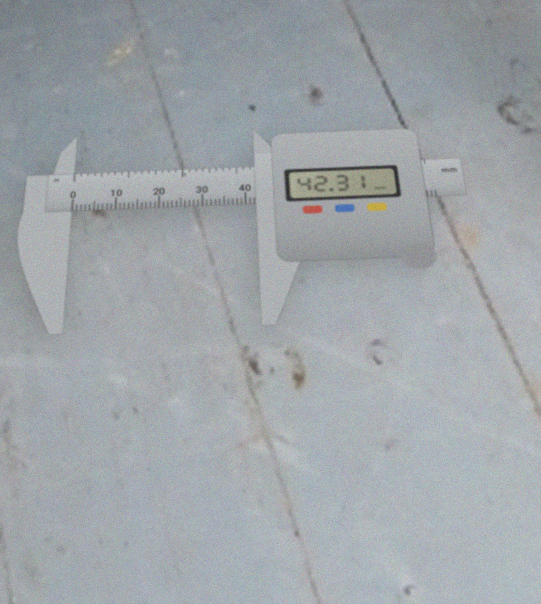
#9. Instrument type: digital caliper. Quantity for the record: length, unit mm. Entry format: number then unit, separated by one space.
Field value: 42.31 mm
